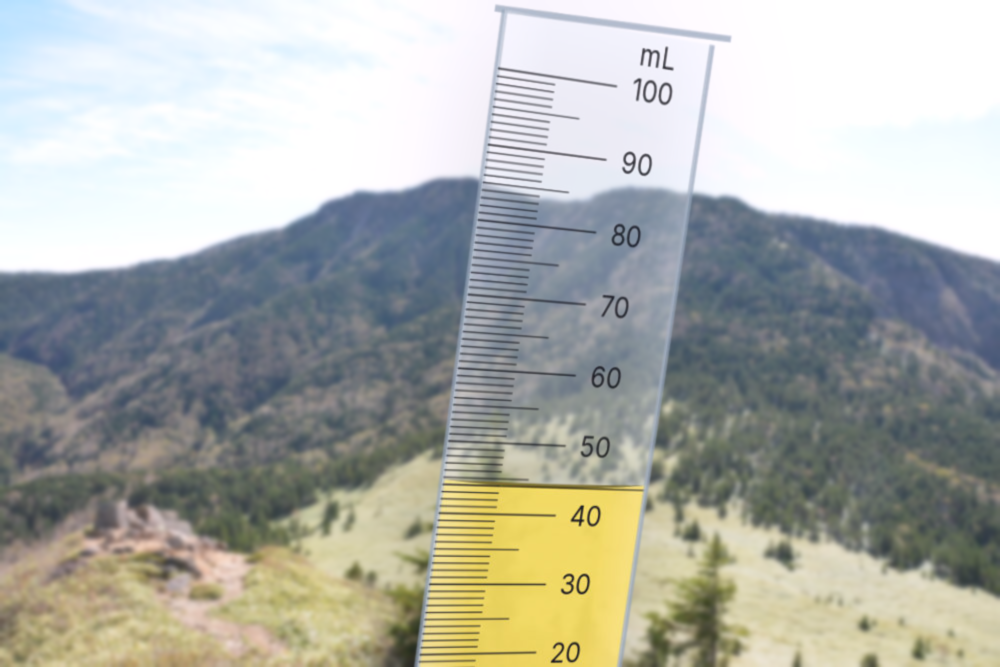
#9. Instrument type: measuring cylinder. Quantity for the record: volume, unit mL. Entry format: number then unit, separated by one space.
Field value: 44 mL
